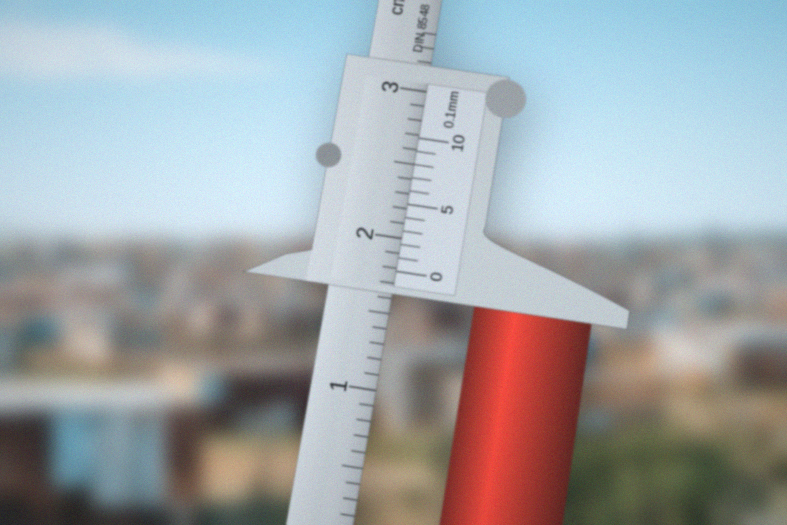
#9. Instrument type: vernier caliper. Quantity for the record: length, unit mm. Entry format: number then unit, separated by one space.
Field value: 17.8 mm
